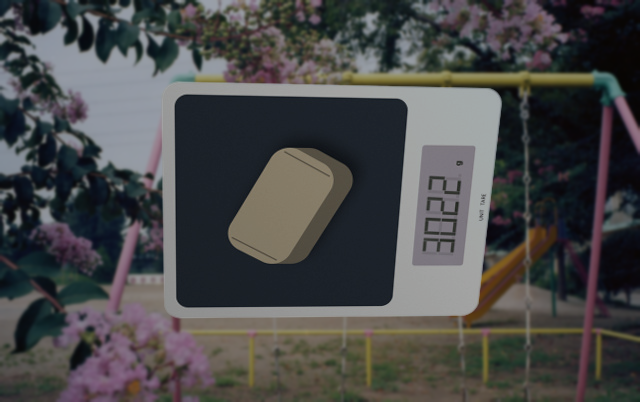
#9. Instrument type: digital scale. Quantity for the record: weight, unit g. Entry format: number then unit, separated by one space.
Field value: 3022 g
